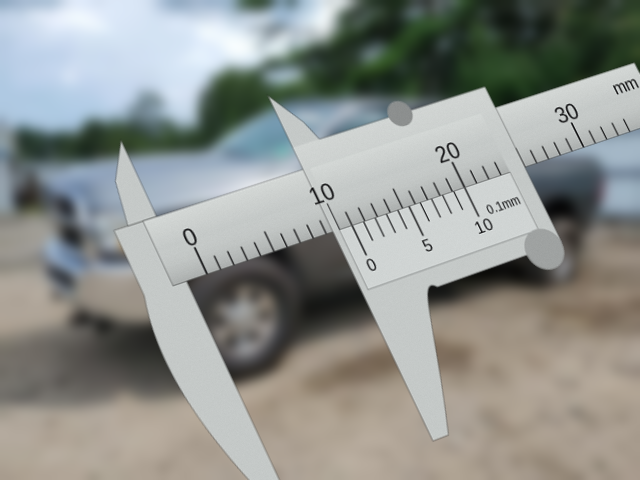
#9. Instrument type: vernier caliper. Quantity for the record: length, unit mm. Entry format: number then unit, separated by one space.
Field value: 11.0 mm
